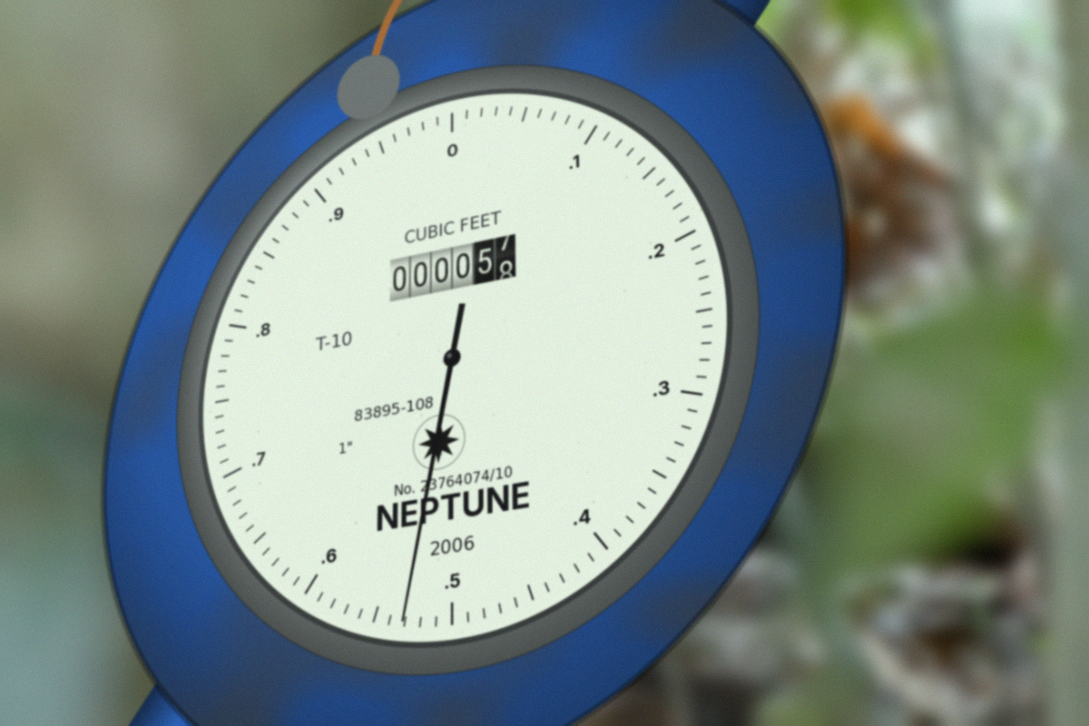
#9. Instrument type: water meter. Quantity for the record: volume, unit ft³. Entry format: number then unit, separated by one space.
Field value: 57.53 ft³
